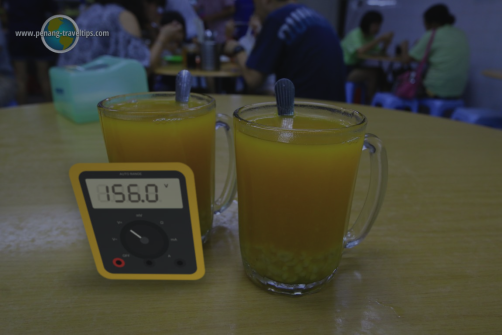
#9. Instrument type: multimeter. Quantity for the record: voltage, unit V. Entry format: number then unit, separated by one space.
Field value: 156.0 V
